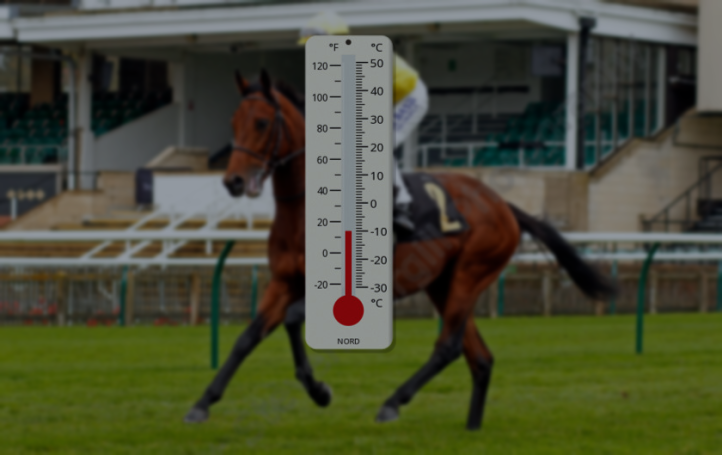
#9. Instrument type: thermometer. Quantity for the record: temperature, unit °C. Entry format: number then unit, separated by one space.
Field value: -10 °C
